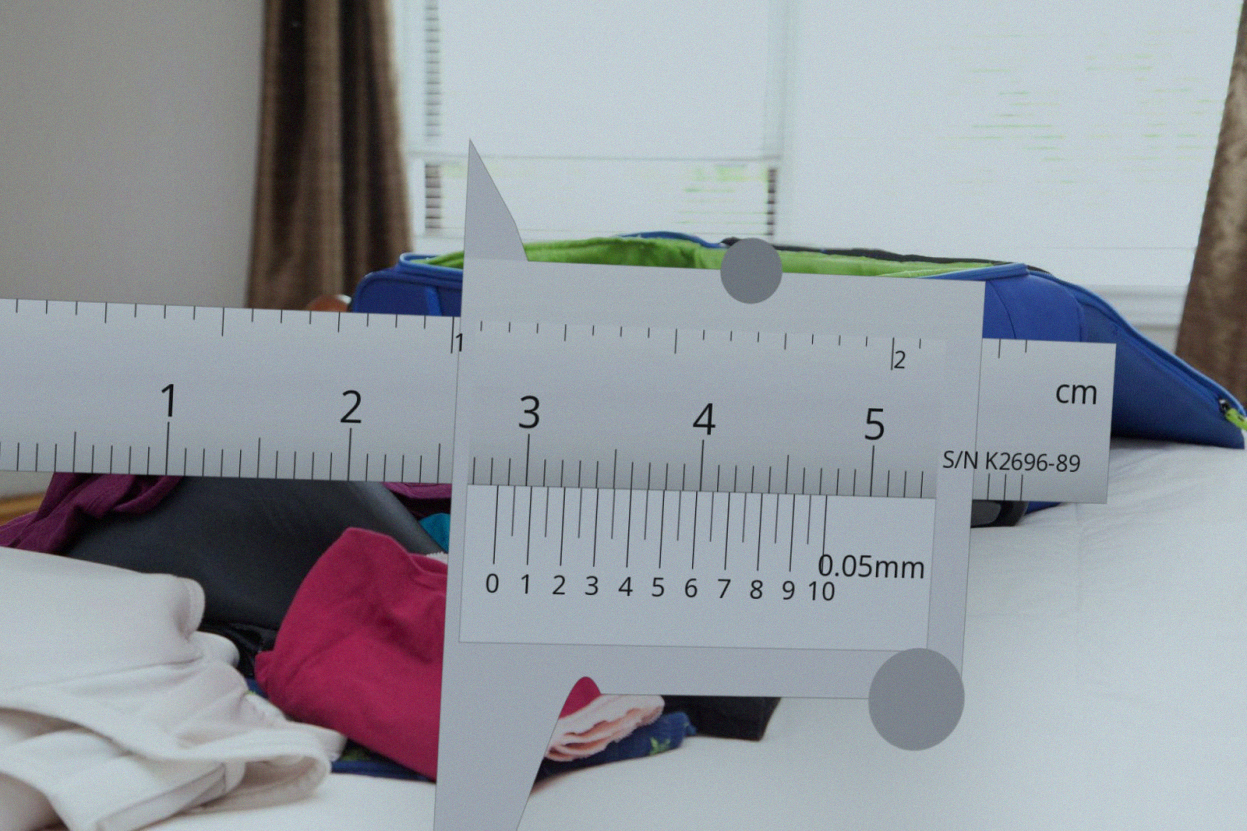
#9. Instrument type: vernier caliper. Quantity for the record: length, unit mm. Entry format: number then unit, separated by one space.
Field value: 28.4 mm
